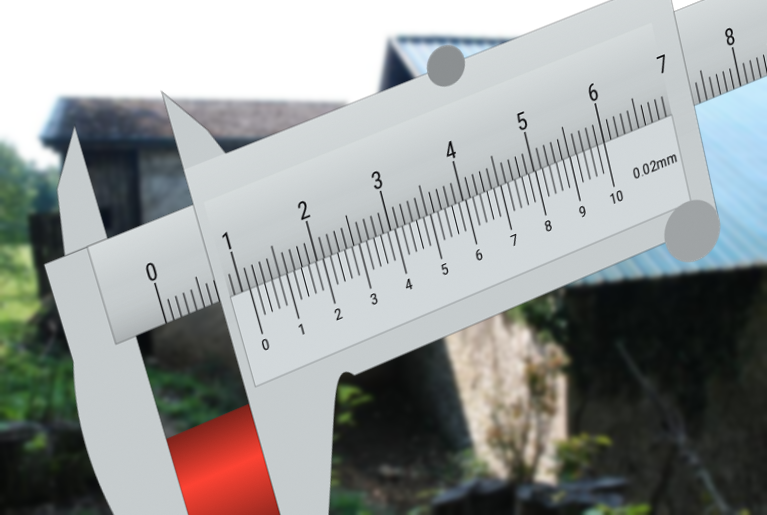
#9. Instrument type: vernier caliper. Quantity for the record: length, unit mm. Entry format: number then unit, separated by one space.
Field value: 11.0 mm
